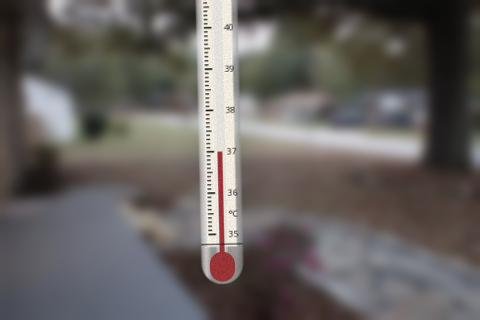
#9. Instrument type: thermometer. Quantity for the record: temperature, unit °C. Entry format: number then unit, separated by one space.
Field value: 37 °C
